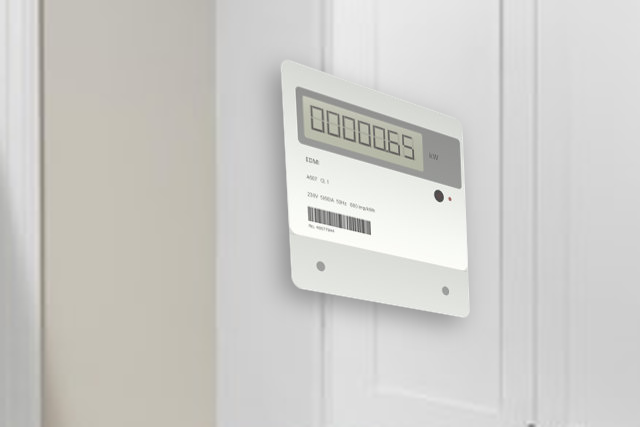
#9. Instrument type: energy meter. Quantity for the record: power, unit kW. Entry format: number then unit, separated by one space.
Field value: 0.65 kW
